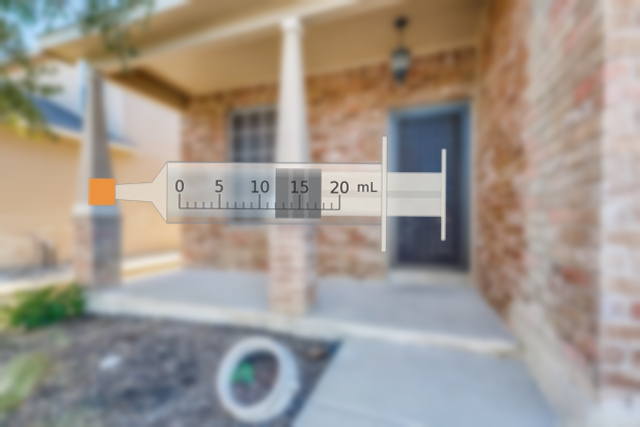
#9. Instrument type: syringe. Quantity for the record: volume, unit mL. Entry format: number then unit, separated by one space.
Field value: 12 mL
